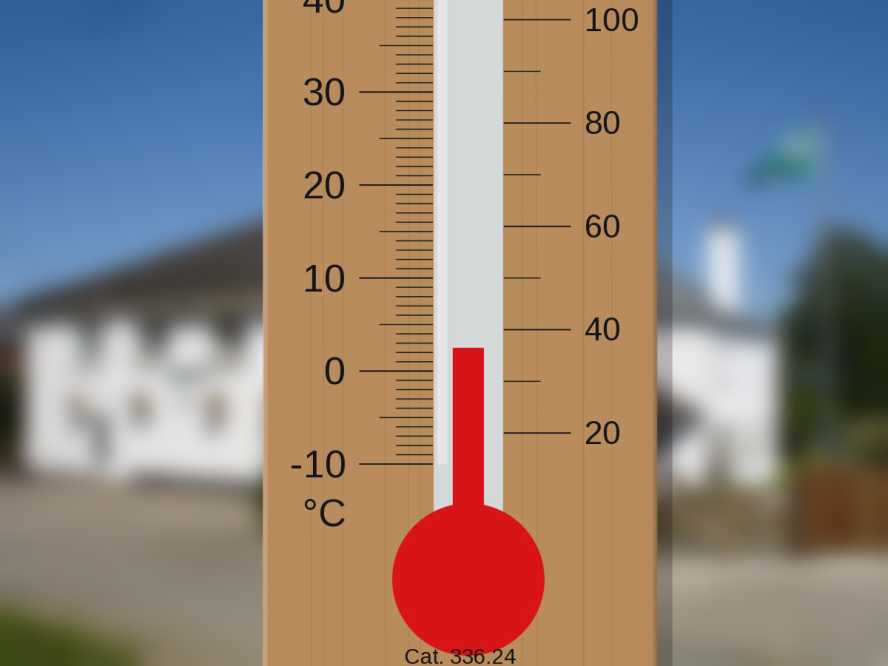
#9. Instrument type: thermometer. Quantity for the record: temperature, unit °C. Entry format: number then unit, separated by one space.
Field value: 2.5 °C
